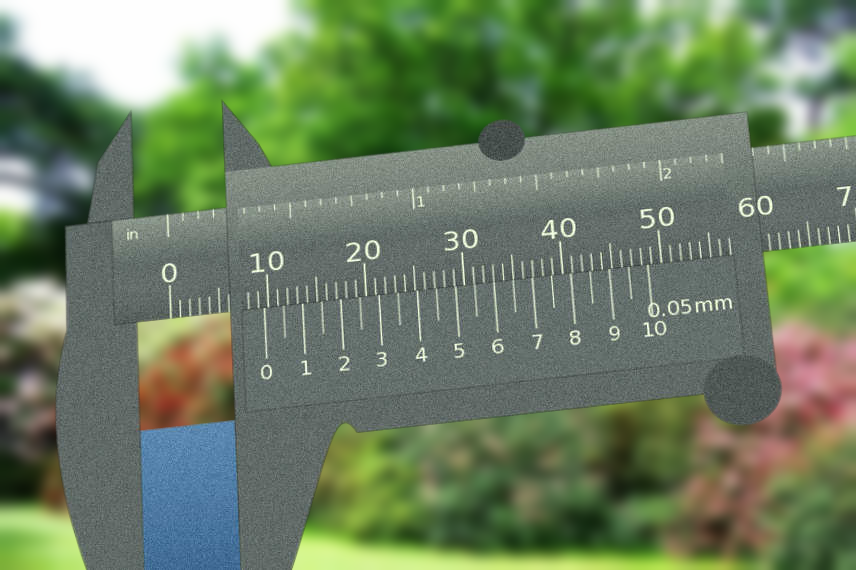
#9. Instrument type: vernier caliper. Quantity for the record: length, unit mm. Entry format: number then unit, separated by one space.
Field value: 9.6 mm
